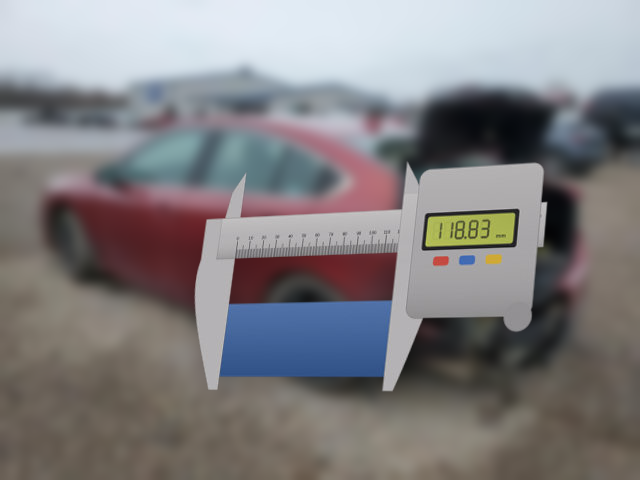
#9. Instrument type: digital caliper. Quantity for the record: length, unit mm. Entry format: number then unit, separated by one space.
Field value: 118.83 mm
